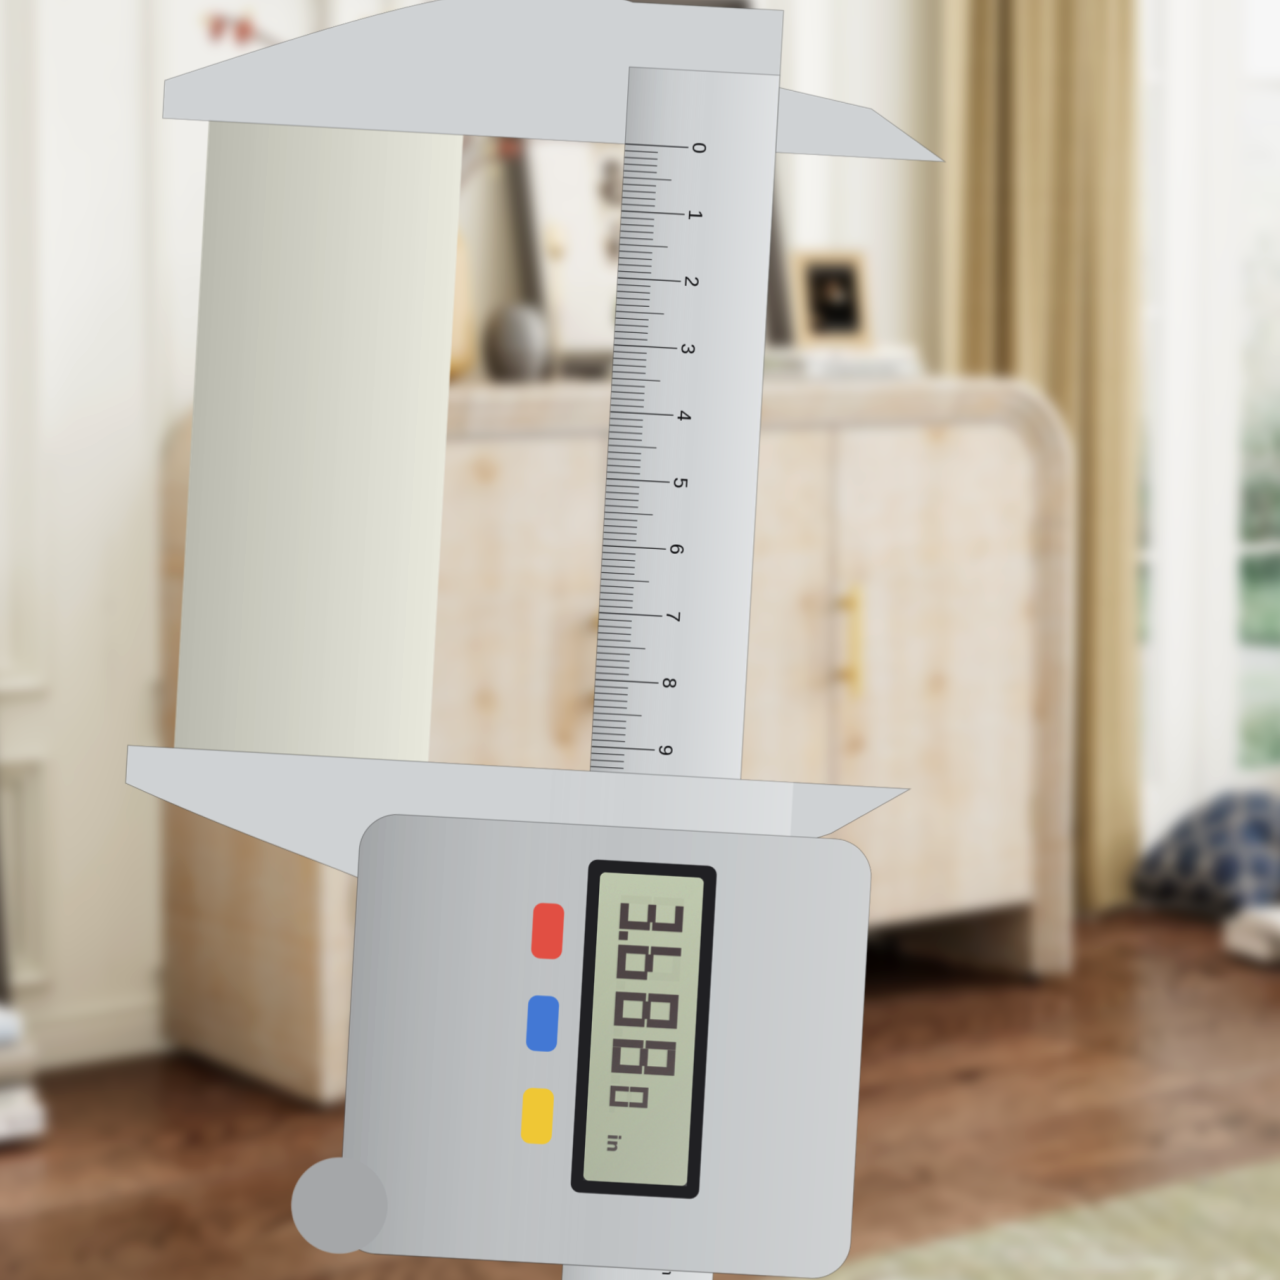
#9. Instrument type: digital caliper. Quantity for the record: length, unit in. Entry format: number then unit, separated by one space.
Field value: 3.6880 in
